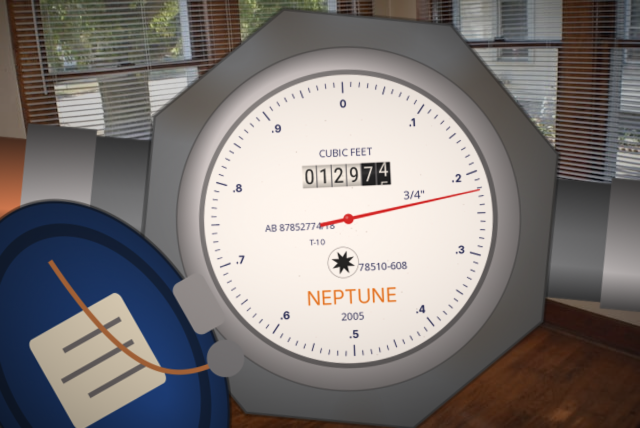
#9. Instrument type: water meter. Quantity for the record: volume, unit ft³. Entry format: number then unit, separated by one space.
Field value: 12974.22 ft³
